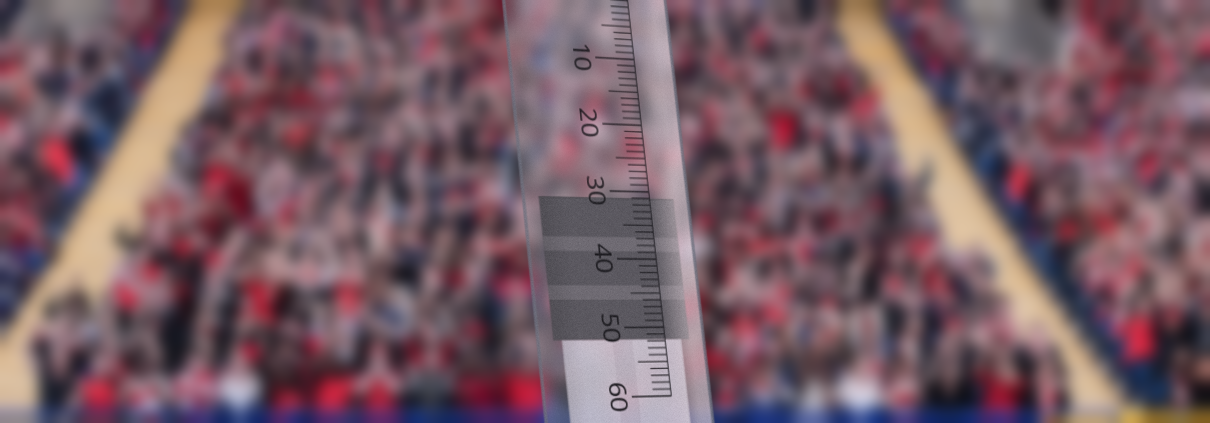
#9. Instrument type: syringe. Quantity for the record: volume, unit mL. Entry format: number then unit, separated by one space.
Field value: 31 mL
